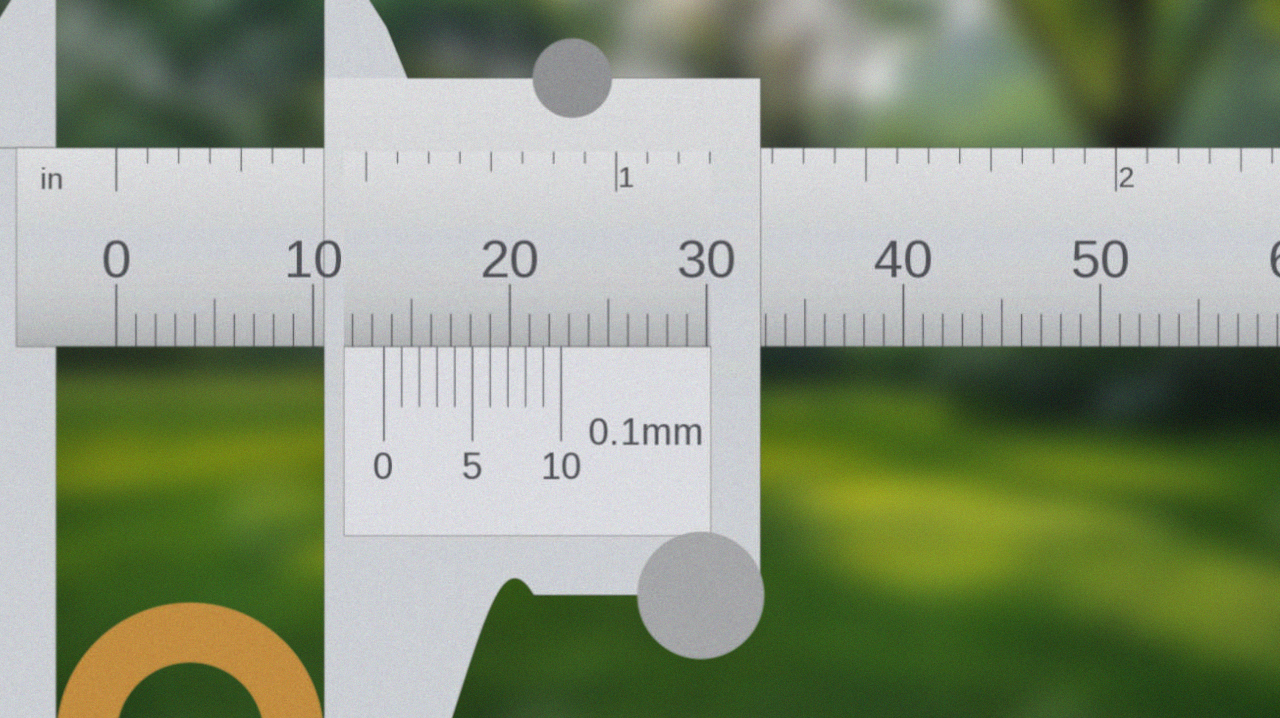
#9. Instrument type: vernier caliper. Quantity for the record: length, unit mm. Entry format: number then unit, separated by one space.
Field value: 13.6 mm
